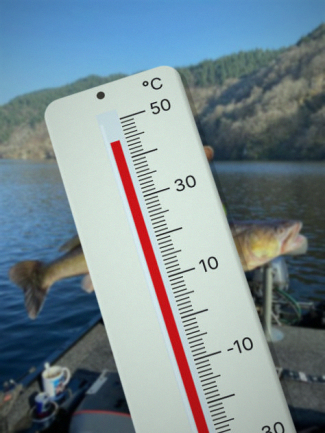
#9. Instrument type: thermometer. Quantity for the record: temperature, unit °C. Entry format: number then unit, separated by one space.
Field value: 45 °C
